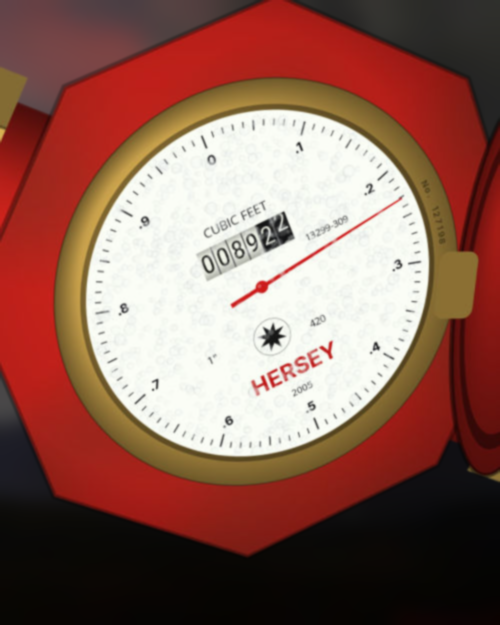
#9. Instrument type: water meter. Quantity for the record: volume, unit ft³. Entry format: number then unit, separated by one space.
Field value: 8922.23 ft³
